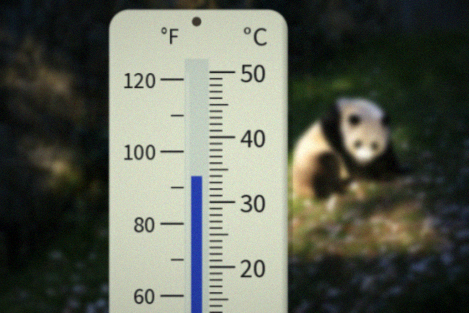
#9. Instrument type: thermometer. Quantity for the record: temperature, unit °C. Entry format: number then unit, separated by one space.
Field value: 34 °C
